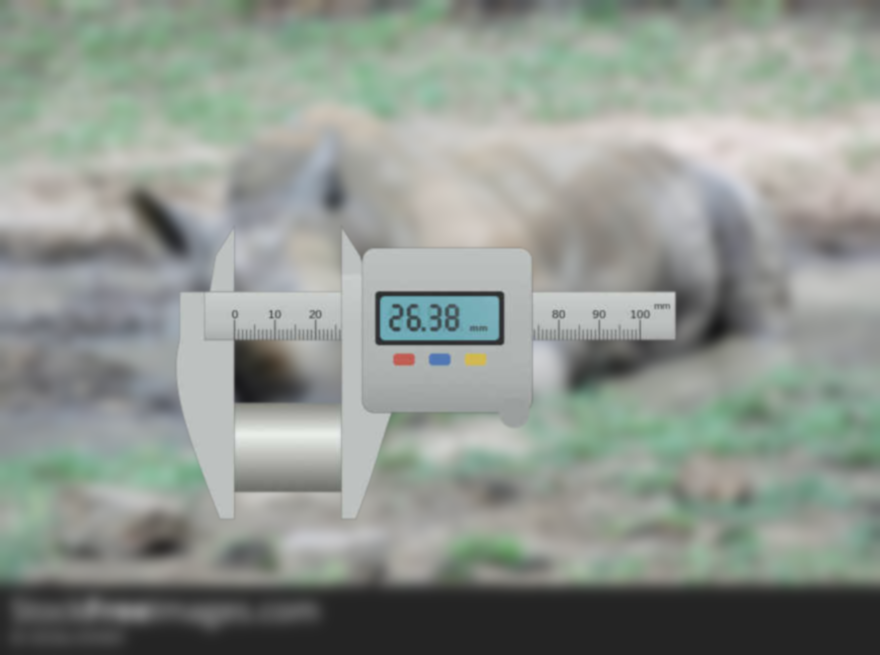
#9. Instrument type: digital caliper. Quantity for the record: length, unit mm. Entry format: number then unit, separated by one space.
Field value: 26.38 mm
